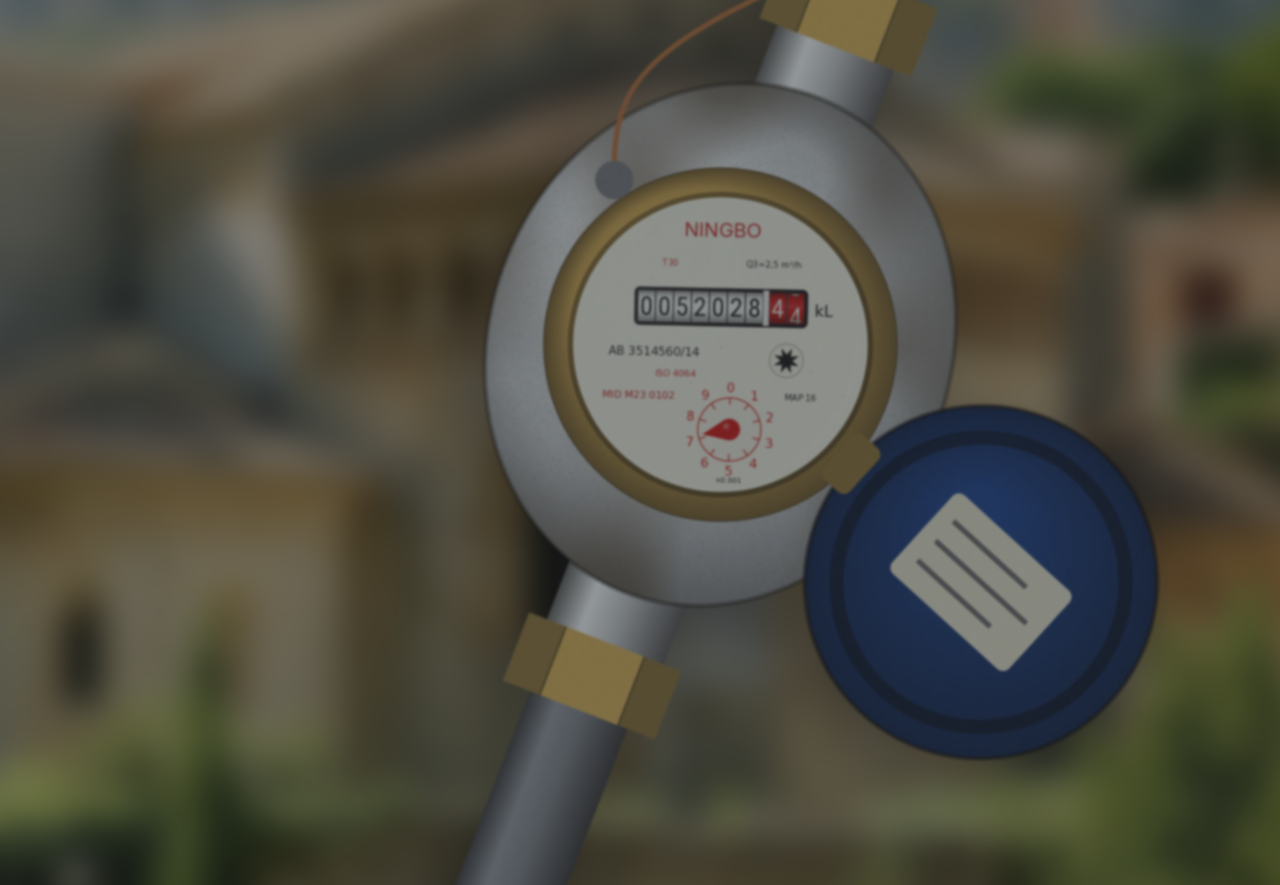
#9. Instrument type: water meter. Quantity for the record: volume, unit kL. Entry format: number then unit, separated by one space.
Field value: 52028.437 kL
